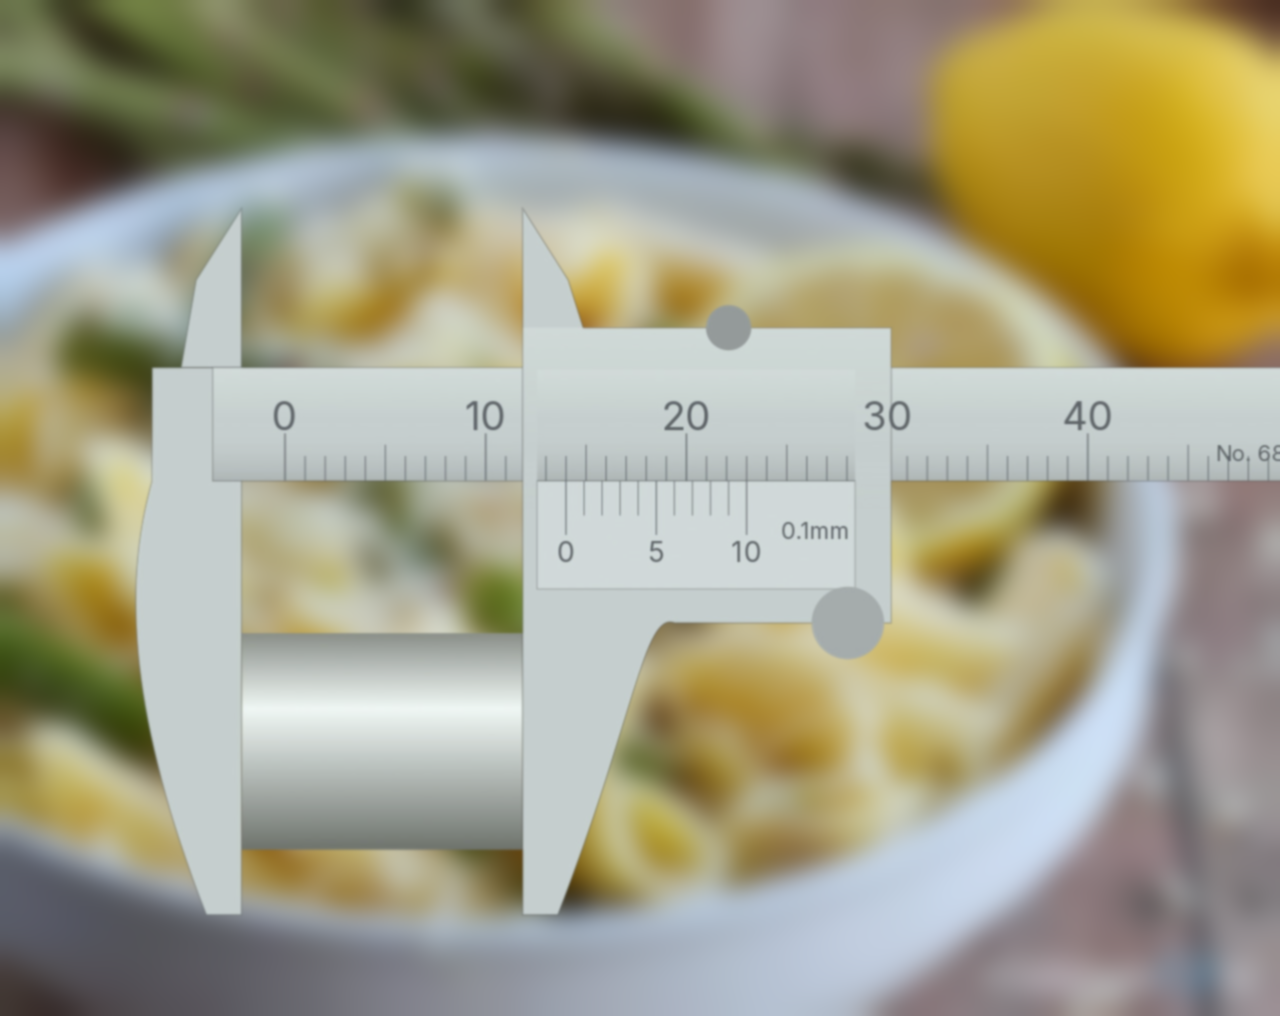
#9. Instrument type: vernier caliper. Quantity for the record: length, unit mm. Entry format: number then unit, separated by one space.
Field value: 14.0 mm
